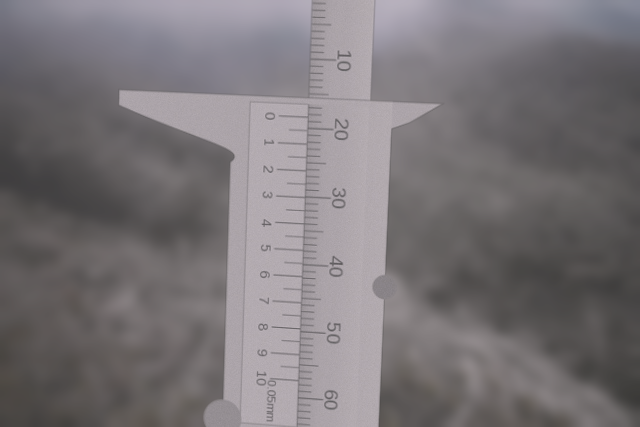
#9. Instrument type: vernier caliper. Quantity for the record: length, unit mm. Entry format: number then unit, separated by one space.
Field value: 18.4 mm
